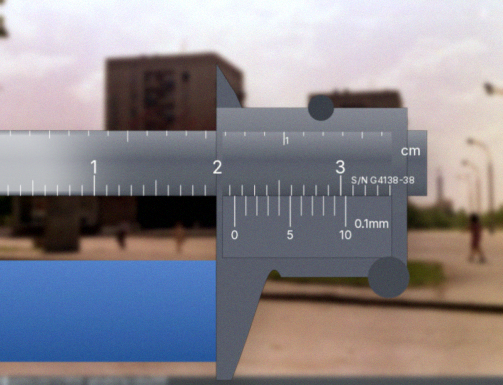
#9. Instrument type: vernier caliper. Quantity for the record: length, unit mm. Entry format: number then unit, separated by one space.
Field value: 21.4 mm
